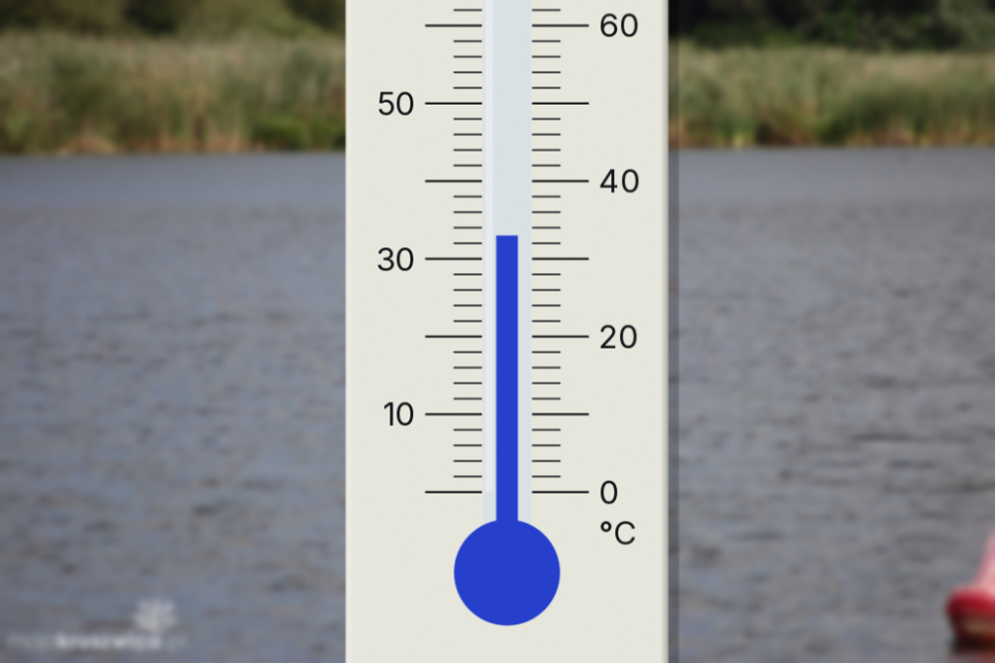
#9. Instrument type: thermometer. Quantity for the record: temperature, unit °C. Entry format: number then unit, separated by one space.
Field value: 33 °C
